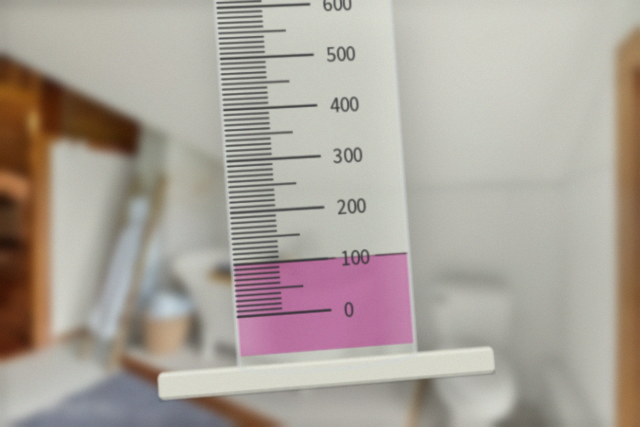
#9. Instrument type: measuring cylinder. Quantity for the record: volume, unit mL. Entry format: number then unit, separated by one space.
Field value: 100 mL
